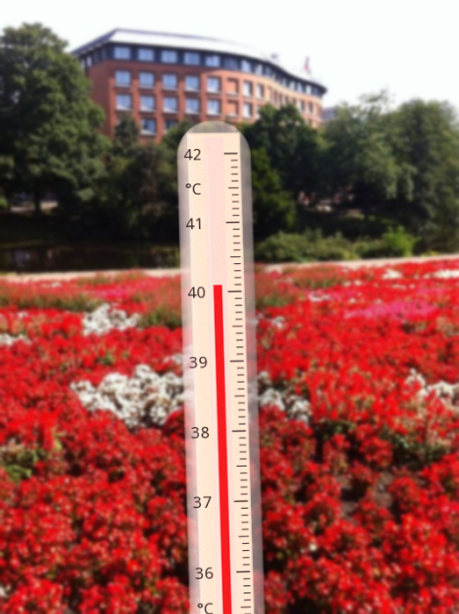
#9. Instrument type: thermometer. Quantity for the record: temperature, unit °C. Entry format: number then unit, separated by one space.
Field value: 40.1 °C
